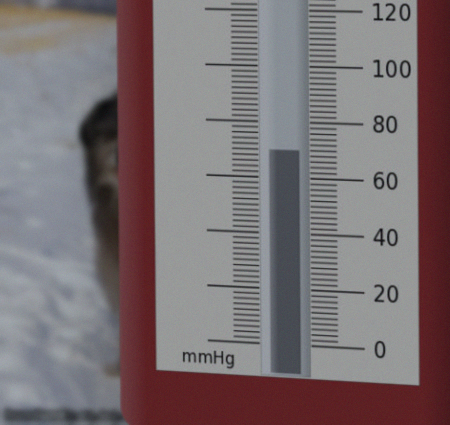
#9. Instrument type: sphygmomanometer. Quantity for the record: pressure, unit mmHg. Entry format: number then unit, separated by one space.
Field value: 70 mmHg
